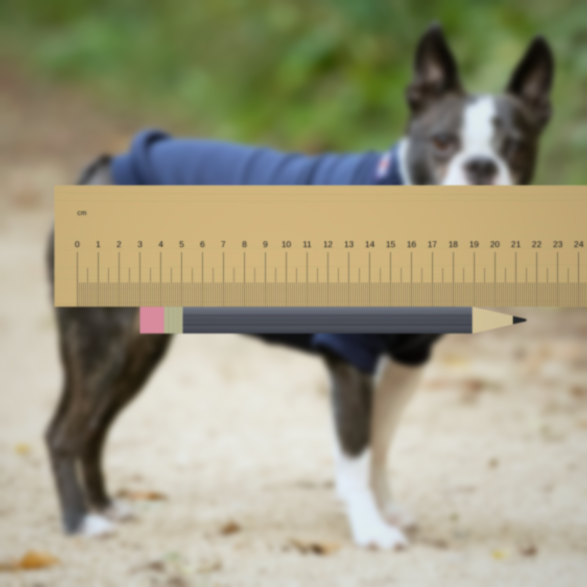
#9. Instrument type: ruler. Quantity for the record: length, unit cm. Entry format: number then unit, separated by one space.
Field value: 18.5 cm
